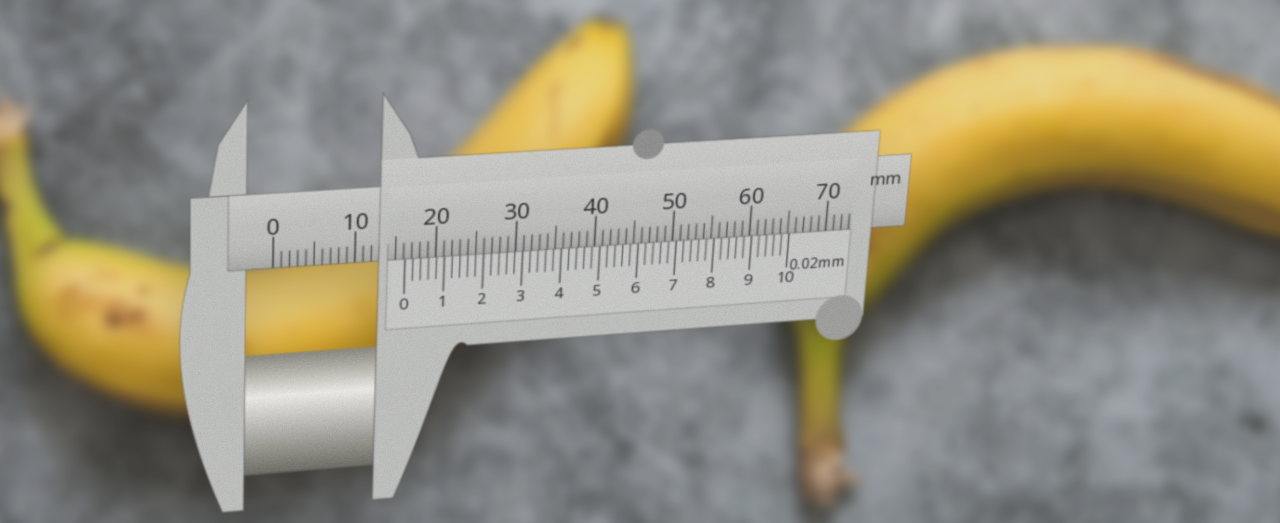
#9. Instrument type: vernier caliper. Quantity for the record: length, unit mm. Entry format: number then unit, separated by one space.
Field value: 16.2 mm
